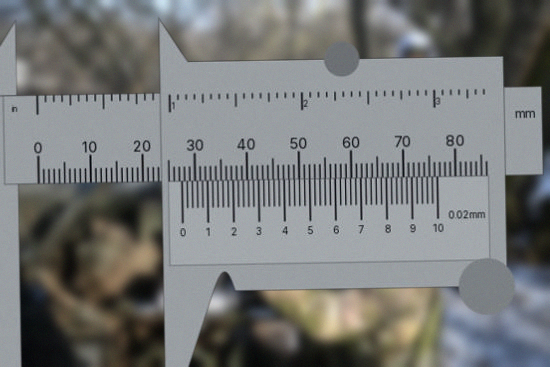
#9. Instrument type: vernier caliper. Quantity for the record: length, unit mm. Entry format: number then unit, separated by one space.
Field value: 27.5 mm
